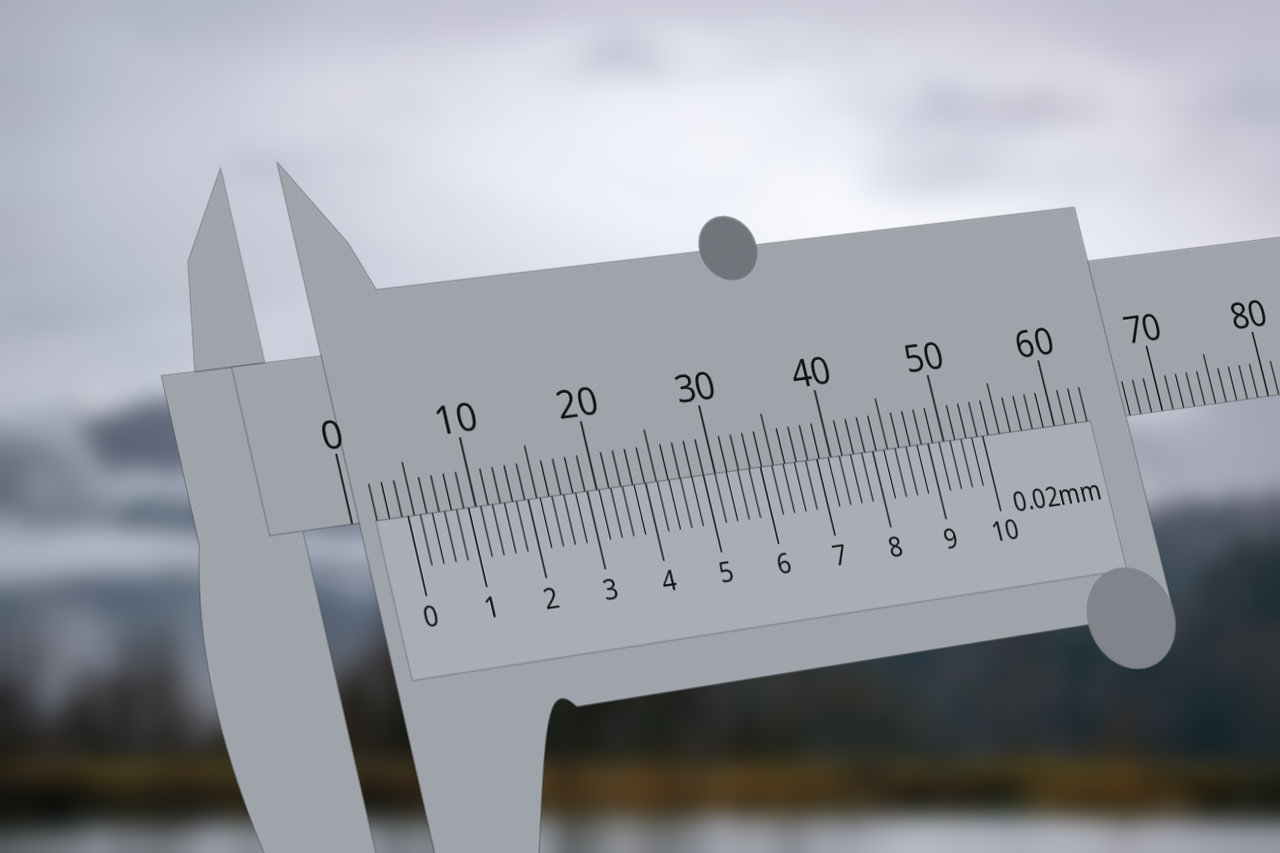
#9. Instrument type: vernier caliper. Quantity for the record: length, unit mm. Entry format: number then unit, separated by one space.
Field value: 4.5 mm
